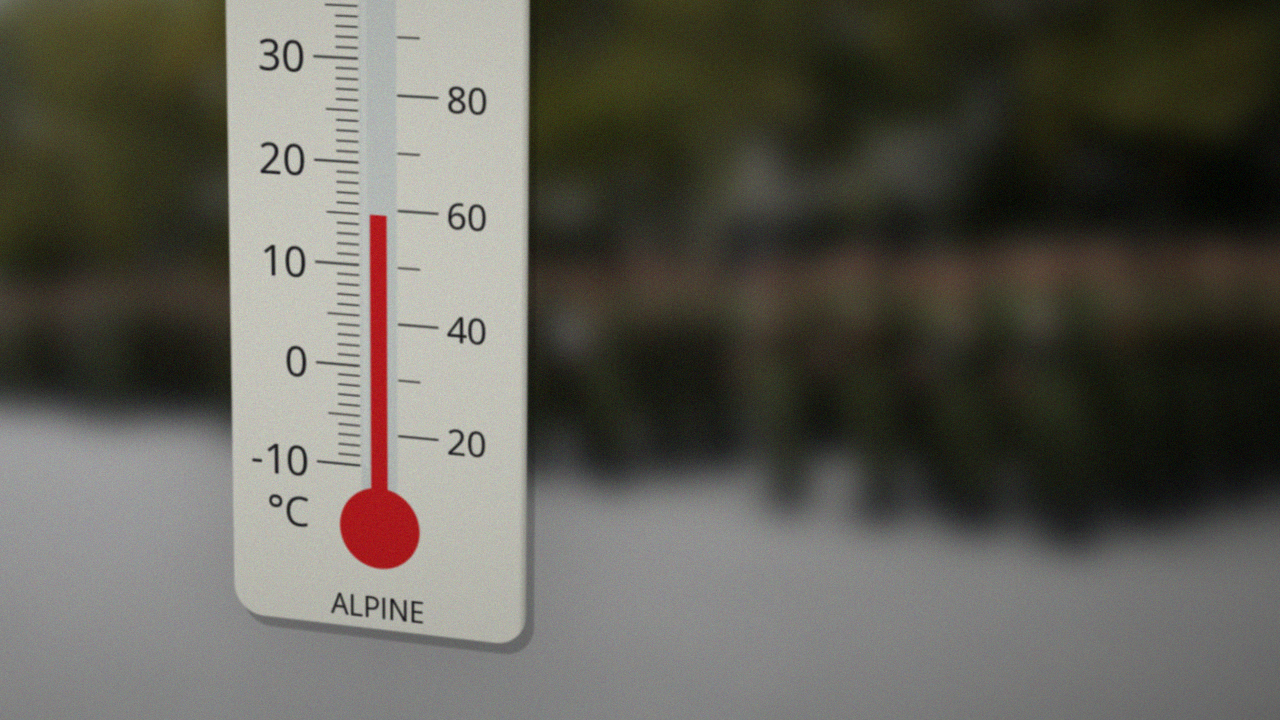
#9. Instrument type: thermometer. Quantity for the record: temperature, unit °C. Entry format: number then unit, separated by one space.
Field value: 15 °C
